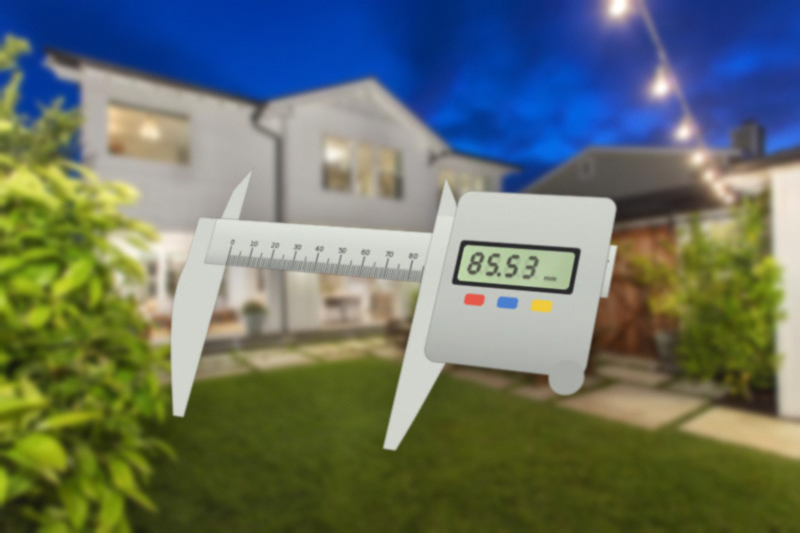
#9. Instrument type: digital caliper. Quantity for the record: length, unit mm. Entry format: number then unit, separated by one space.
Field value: 85.53 mm
